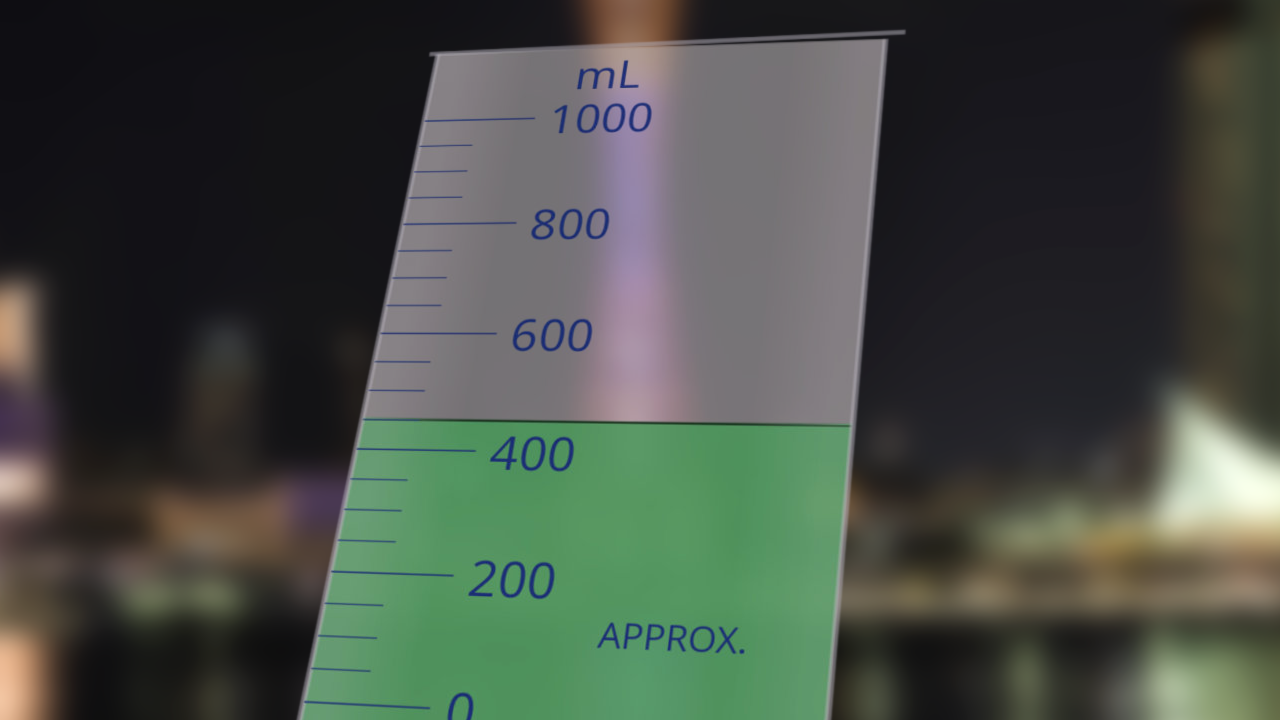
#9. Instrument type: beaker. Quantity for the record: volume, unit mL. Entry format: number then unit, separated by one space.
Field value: 450 mL
